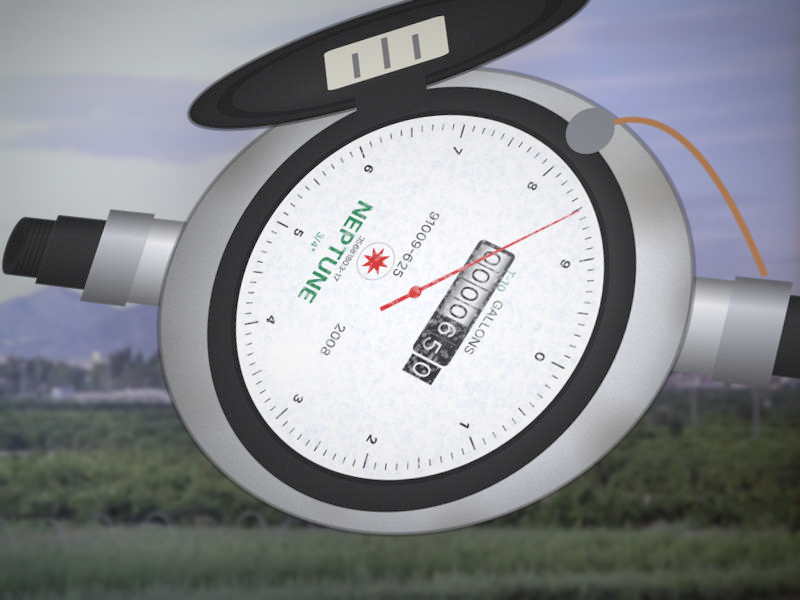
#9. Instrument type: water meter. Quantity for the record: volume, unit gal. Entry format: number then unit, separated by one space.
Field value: 648.5 gal
